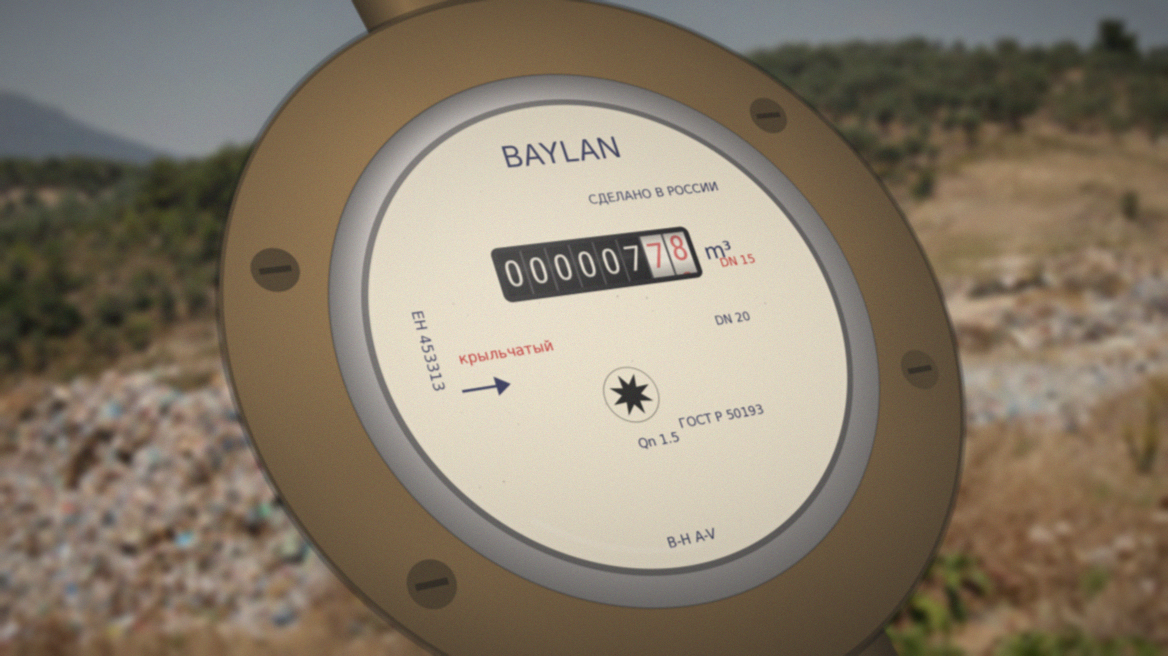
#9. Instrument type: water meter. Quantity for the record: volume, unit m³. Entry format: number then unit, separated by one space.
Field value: 7.78 m³
